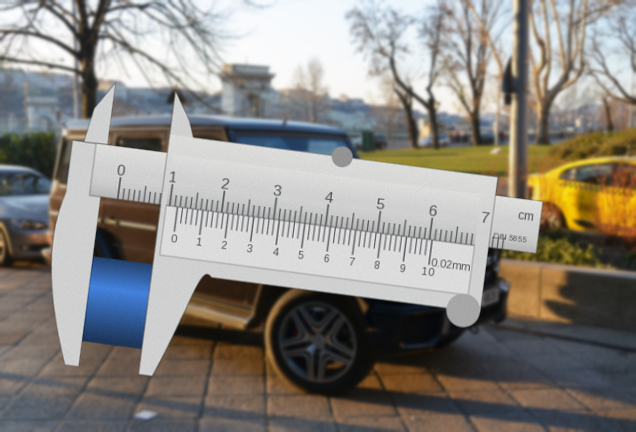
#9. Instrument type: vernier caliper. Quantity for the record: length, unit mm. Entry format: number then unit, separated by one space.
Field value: 11.5 mm
